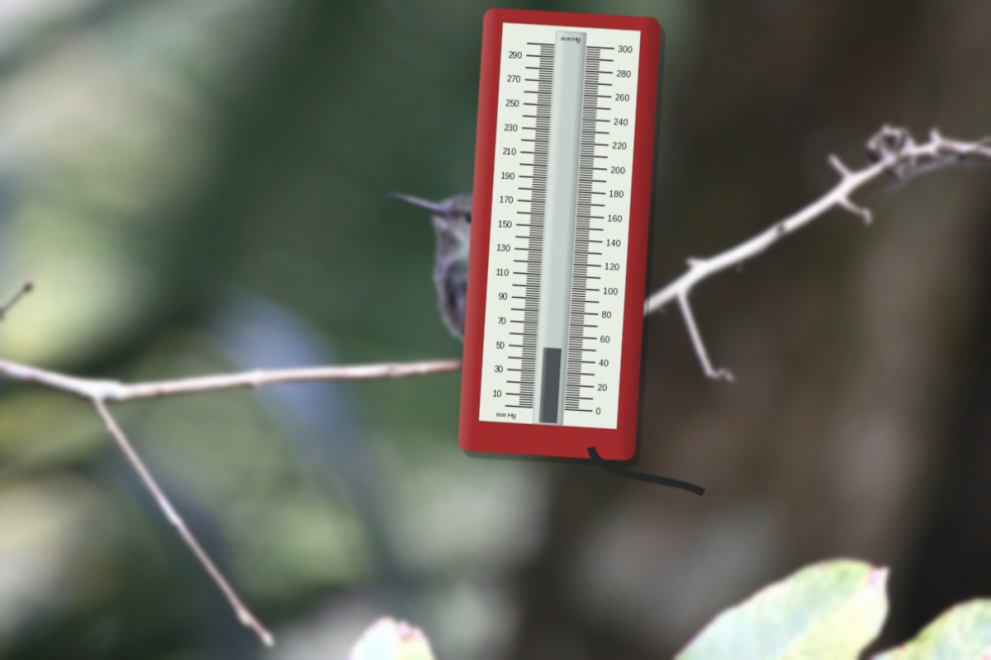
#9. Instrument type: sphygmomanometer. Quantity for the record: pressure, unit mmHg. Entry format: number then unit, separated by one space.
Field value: 50 mmHg
